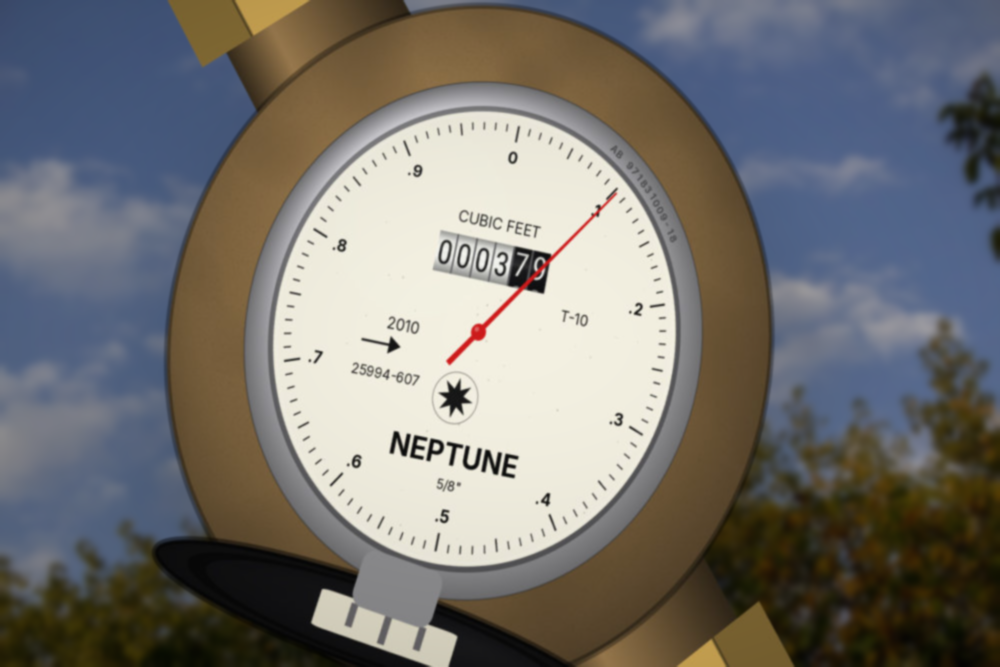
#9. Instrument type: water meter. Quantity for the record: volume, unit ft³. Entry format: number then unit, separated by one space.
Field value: 379.10 ft³
